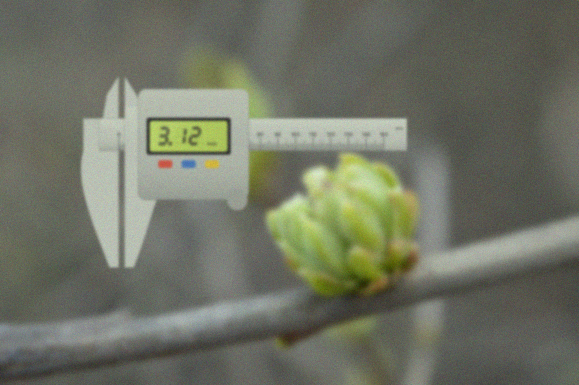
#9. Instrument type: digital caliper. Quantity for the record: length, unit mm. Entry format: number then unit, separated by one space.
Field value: 3.12 mm
